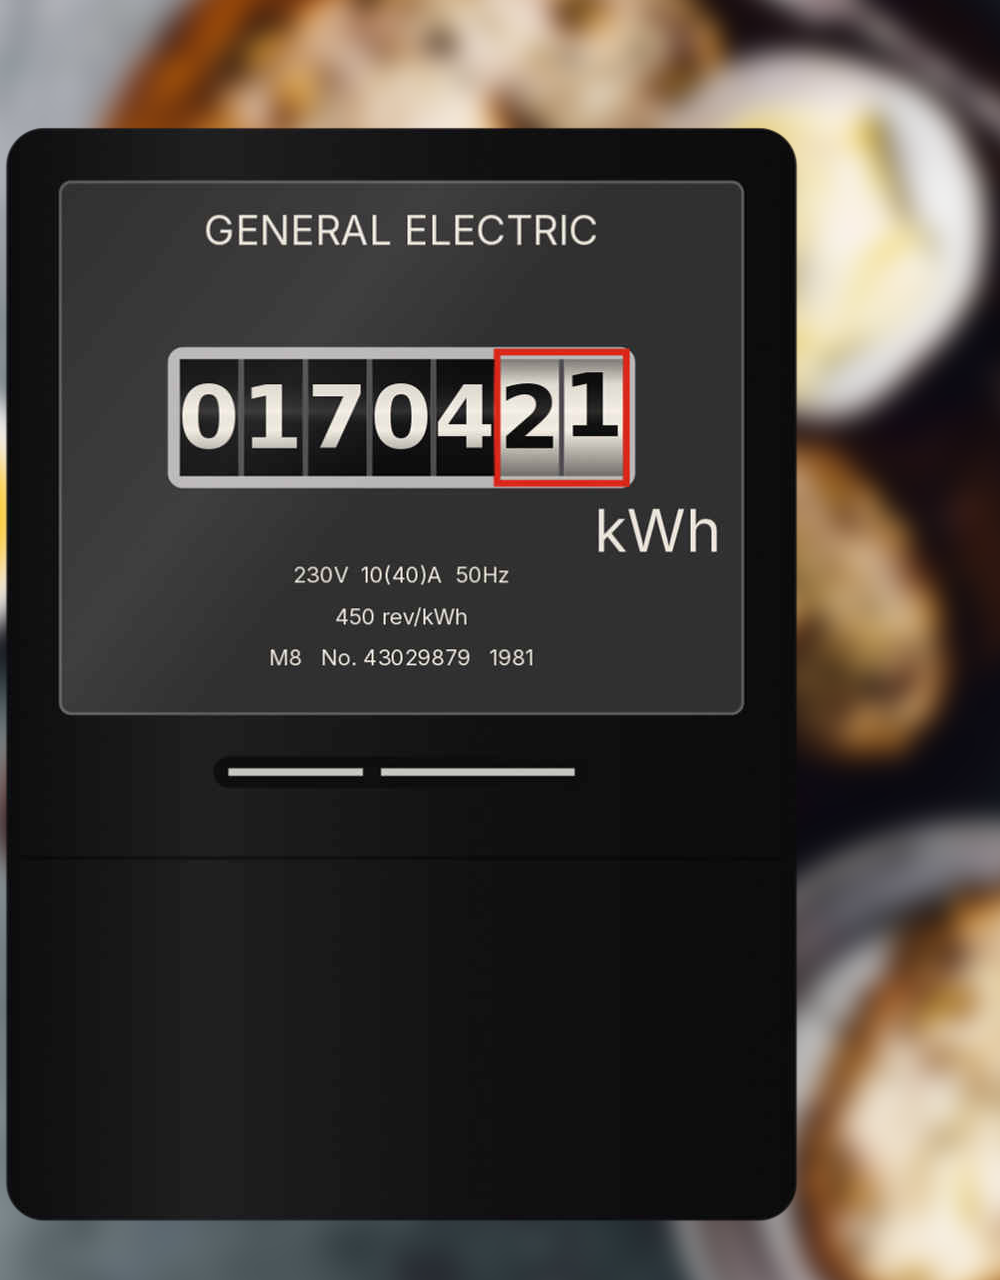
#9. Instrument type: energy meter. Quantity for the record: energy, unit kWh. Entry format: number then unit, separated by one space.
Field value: 1704.21 kWh
